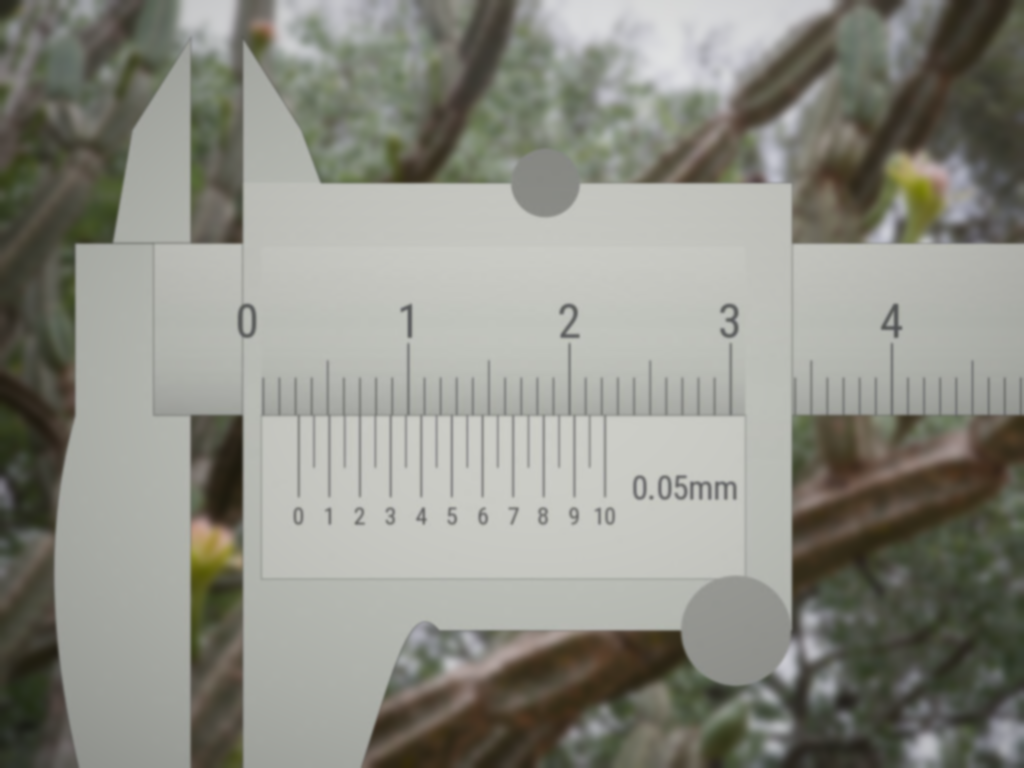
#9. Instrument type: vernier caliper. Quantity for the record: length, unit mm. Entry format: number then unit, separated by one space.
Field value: 3.2 mm
